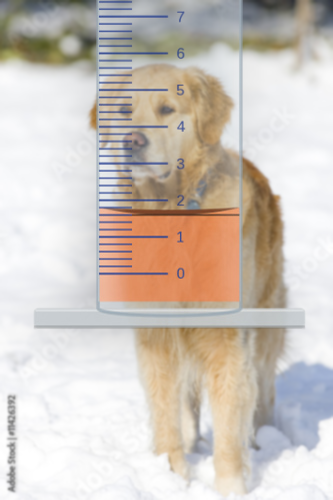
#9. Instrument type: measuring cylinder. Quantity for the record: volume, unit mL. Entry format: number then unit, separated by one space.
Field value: 1.6 mL
